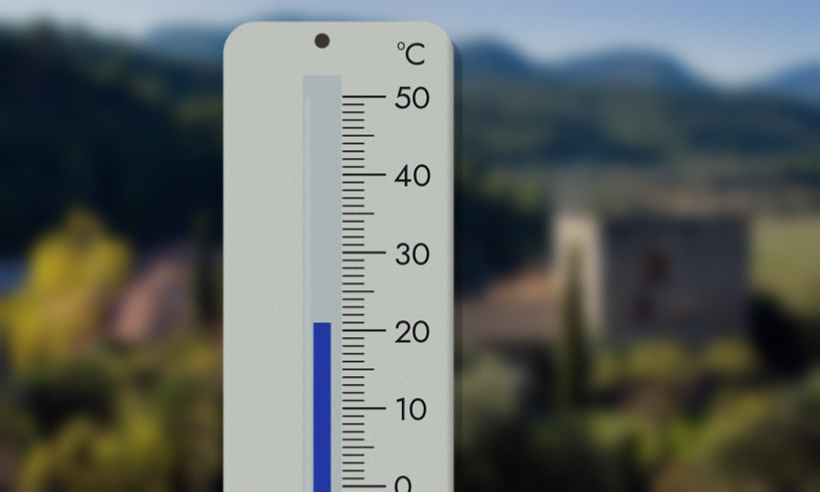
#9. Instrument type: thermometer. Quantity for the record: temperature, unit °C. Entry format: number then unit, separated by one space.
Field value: 21 °C
